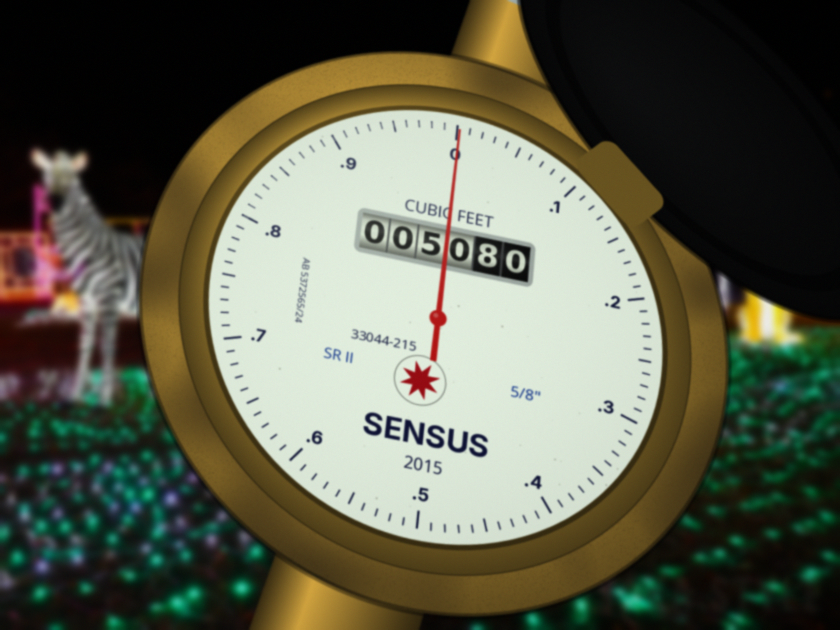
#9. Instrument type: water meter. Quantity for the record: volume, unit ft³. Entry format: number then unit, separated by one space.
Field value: 5080.00 ft³
